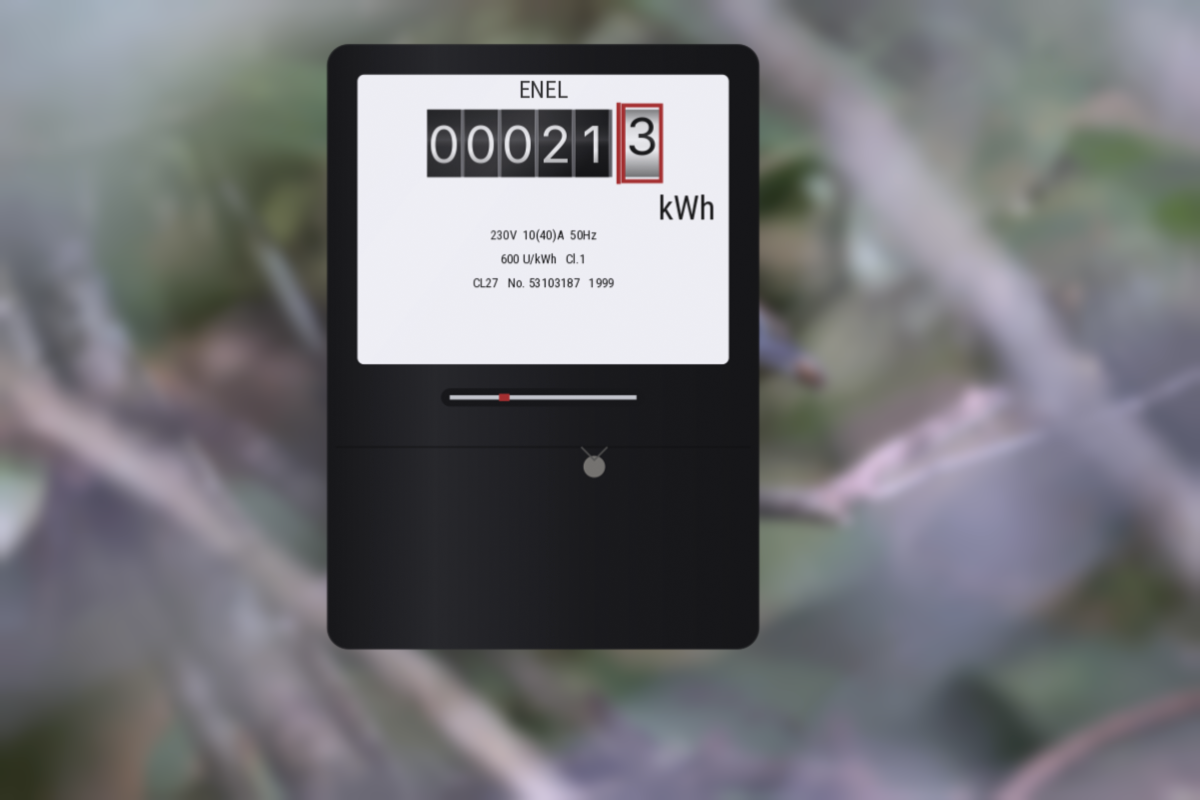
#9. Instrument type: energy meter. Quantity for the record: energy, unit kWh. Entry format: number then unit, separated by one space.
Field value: 21.3 kWh
